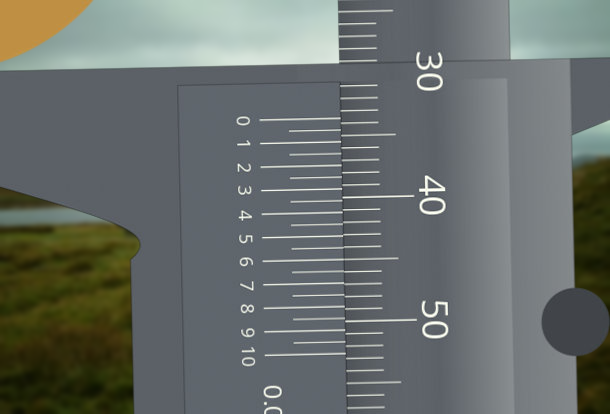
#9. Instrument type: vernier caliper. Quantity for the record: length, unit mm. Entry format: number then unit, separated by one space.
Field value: 33.6 mm
